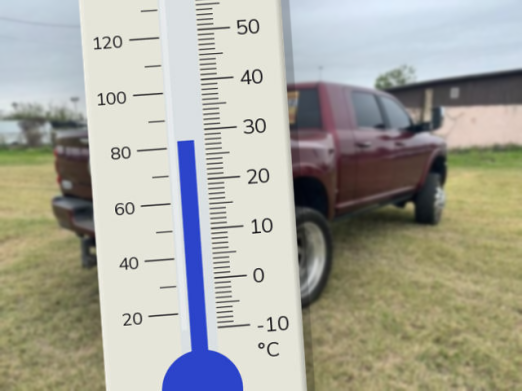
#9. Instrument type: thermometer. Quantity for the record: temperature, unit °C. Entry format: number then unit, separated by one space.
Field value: 28 °C
